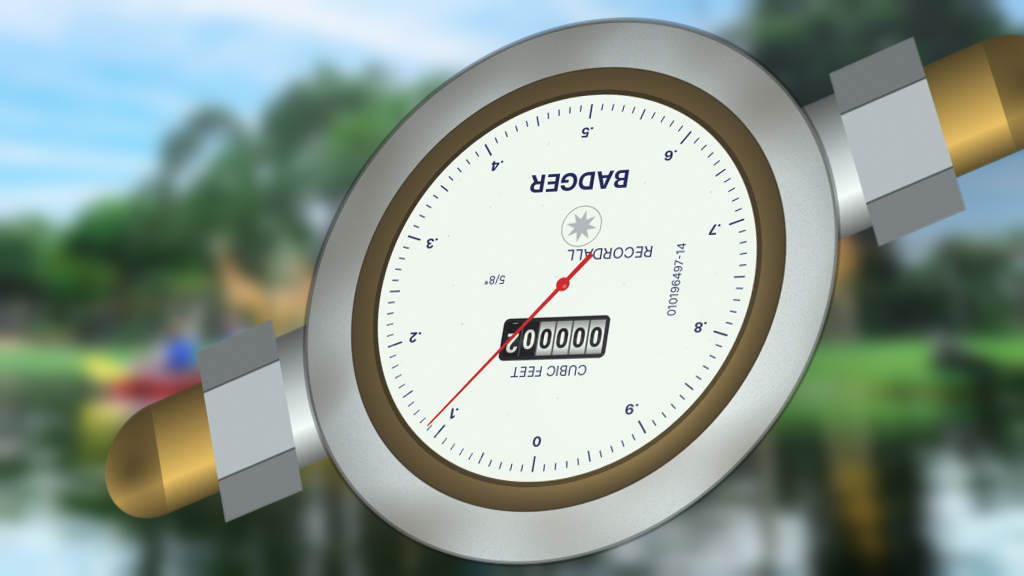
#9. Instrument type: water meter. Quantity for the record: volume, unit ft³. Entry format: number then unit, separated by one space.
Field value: 2.11 ft³
